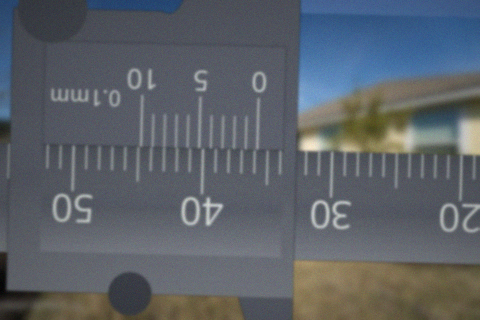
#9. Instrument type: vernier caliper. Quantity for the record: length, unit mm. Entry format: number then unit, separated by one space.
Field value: 35.8 mm
